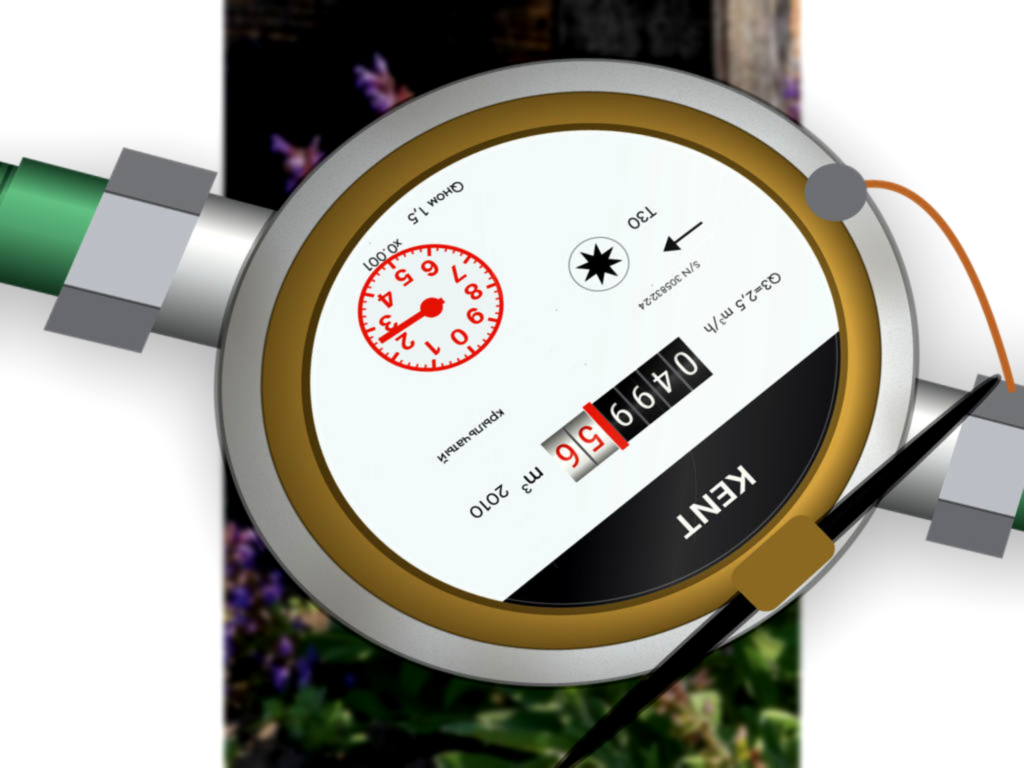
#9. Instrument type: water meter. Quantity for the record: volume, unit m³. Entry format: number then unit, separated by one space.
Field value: 499.562 m³
